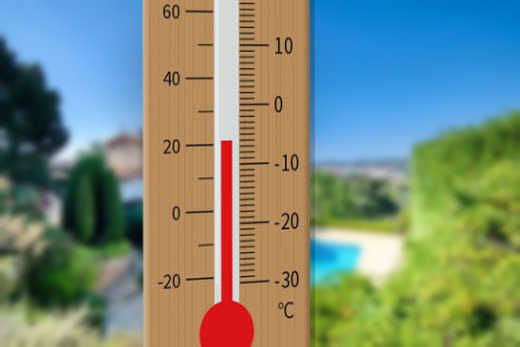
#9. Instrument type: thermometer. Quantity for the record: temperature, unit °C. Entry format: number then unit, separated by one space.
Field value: -6 °C
